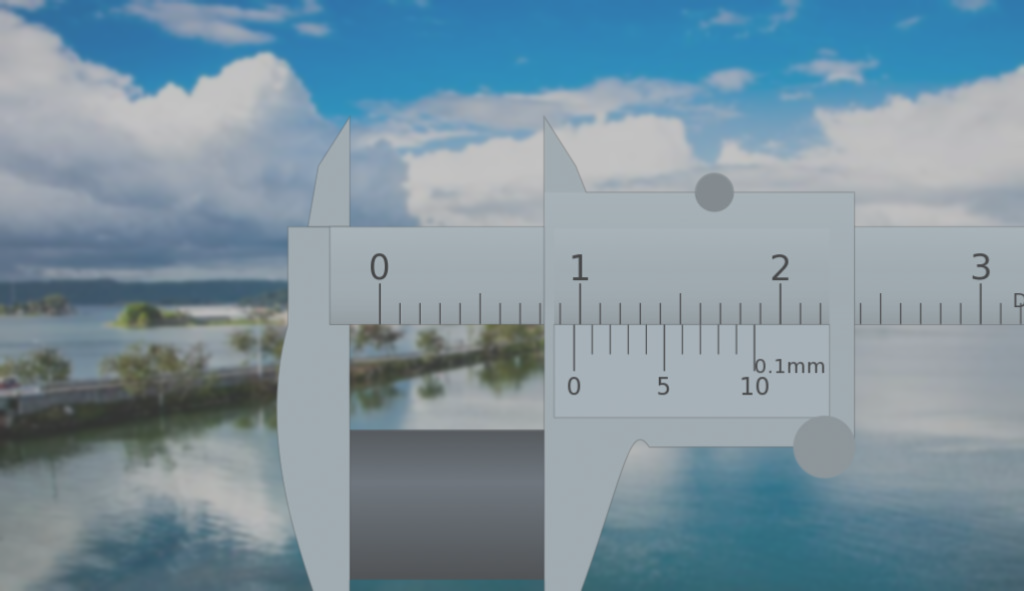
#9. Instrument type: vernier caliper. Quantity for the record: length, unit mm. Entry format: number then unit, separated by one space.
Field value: 9.7 mm
